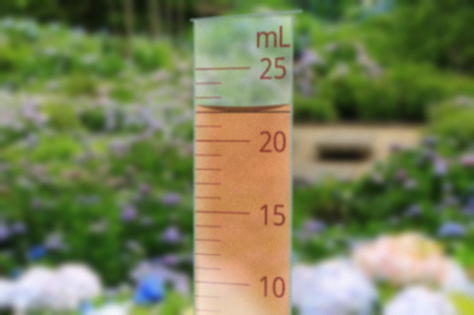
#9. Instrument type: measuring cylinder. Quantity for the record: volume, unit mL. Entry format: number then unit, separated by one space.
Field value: 22 mL
